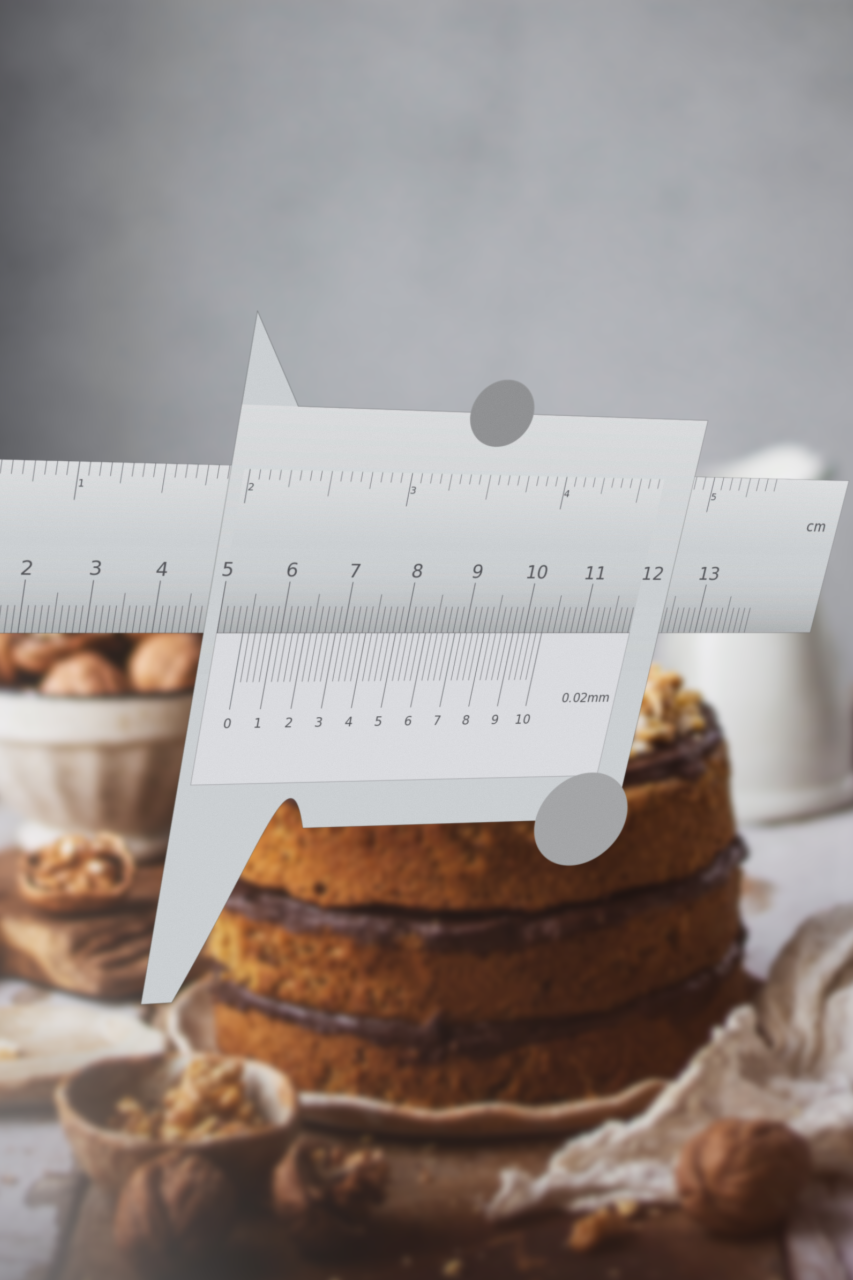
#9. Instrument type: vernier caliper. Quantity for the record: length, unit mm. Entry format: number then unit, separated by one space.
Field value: 54.0 mm
